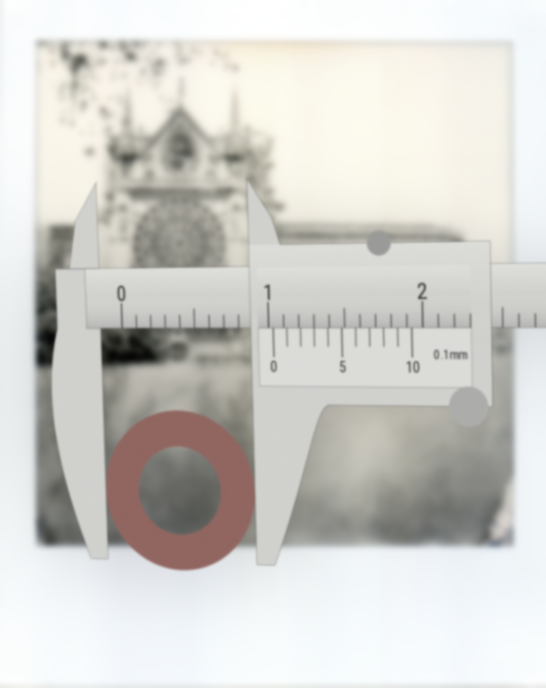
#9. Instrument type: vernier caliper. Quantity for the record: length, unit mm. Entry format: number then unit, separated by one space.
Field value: 10.3 mm
